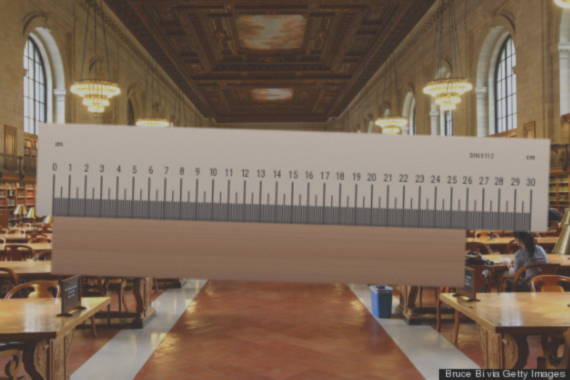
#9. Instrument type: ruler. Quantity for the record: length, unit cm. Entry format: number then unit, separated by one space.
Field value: 26 cm
